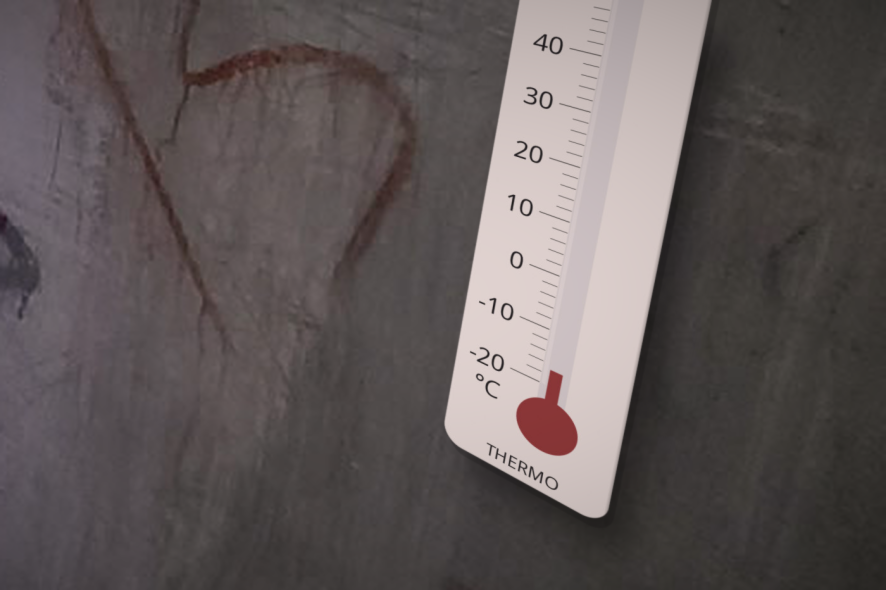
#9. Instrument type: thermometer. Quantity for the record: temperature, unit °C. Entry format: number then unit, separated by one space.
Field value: -17 °C
